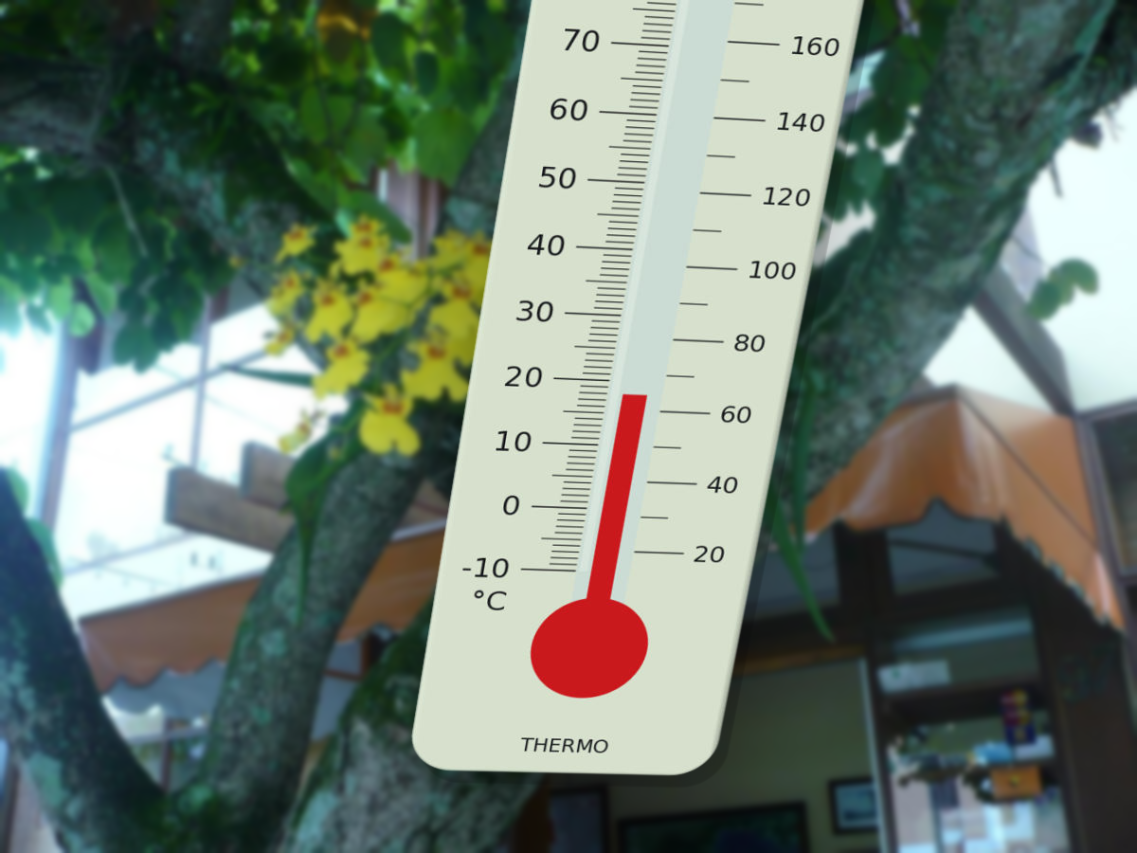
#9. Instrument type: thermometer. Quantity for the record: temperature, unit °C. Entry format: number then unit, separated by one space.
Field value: 18 °C
